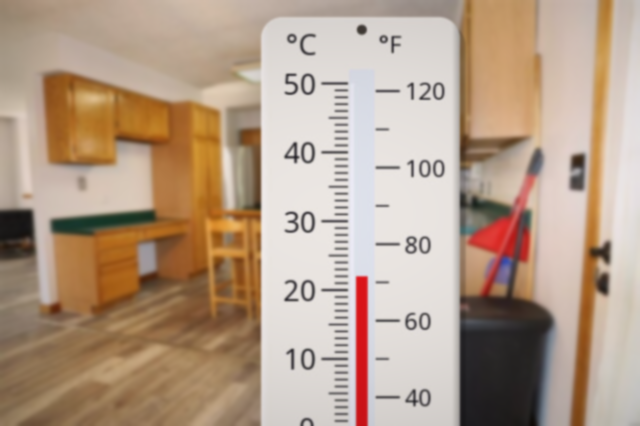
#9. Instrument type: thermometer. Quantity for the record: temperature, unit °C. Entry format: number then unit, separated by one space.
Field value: 22 °C
